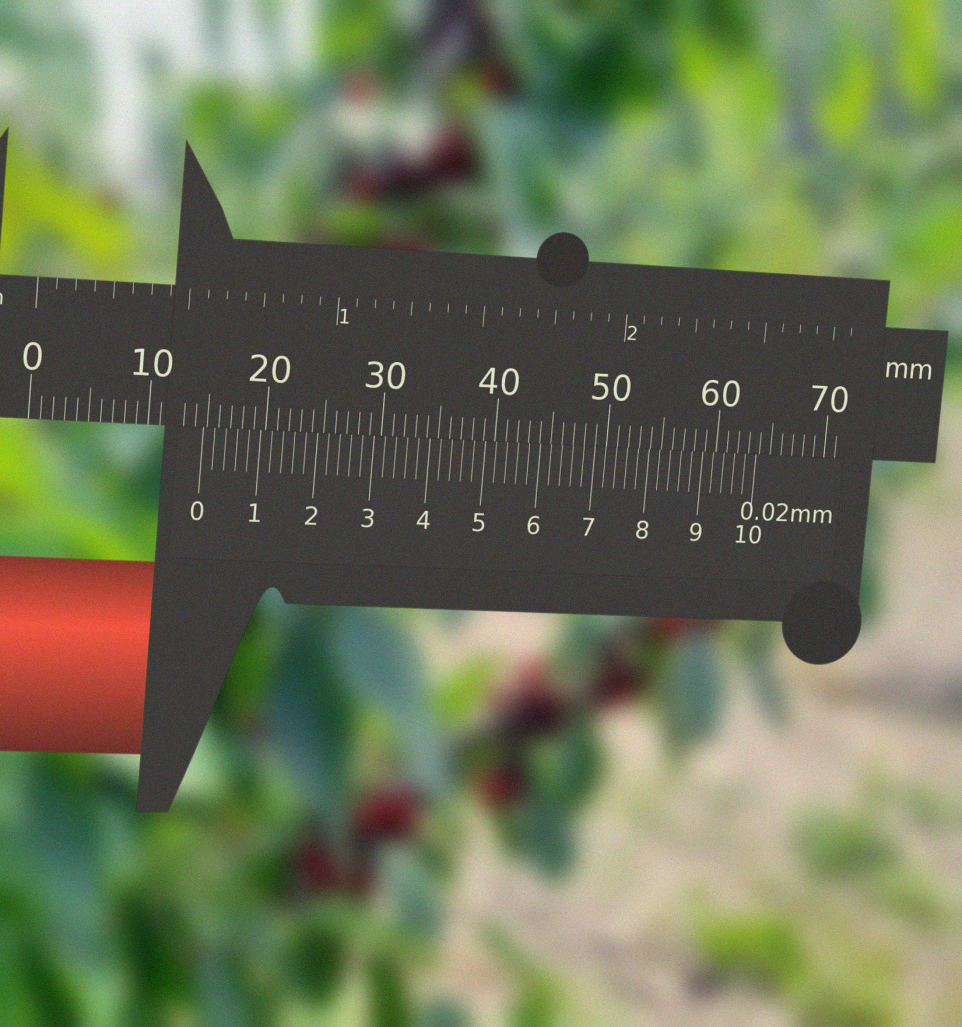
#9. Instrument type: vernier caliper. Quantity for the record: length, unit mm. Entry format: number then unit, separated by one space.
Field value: 14.7 mm
